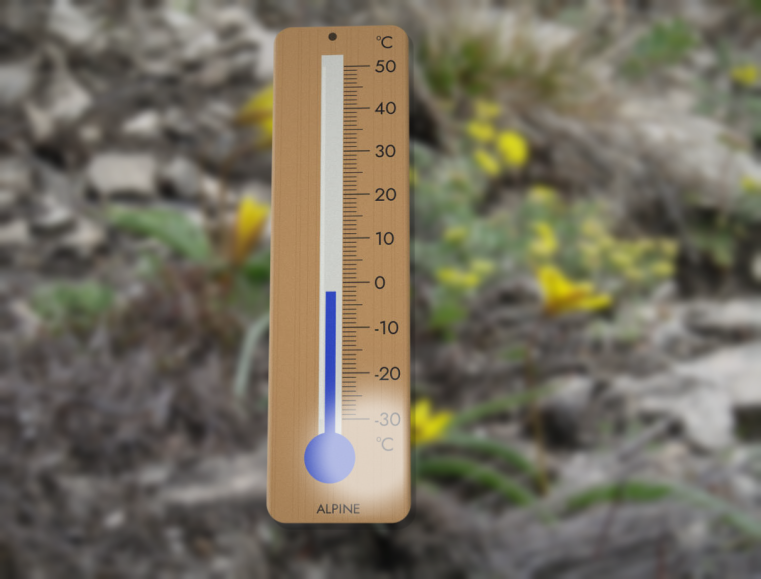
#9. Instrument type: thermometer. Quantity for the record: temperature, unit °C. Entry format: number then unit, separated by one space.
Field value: -2 °C
